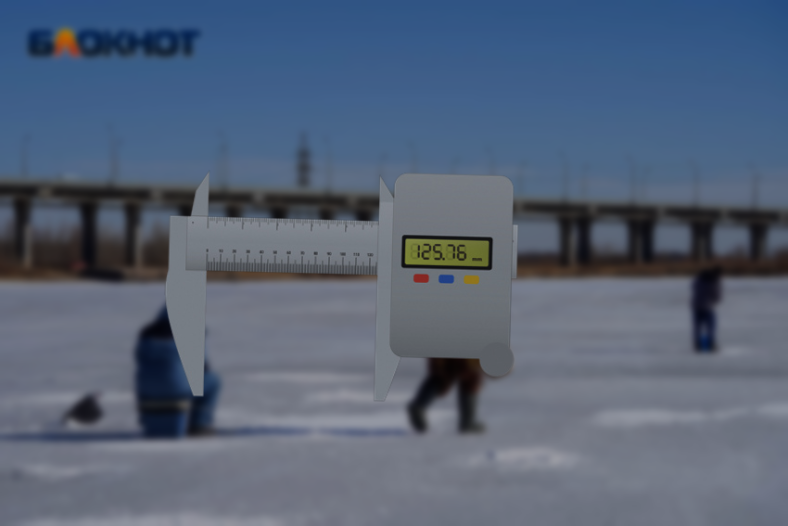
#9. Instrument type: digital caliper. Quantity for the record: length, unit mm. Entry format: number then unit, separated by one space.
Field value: 125.76 mm
